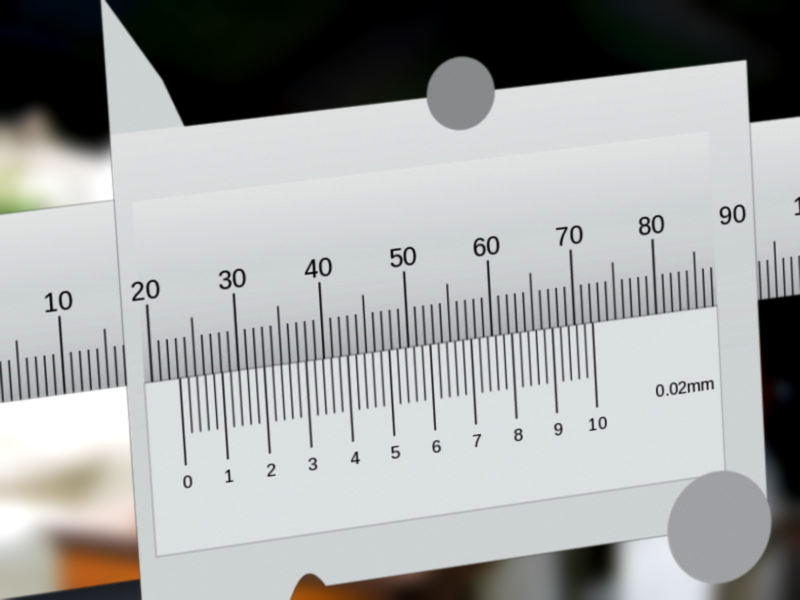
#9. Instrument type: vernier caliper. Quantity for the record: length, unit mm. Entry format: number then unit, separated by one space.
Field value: 23.2 mm
